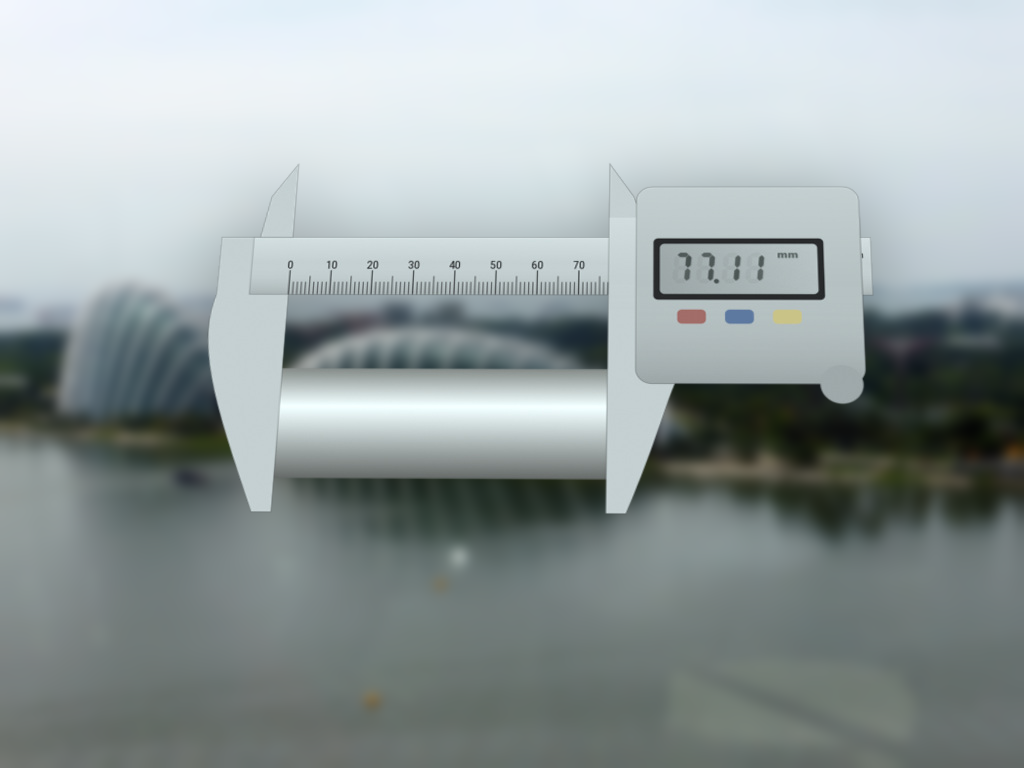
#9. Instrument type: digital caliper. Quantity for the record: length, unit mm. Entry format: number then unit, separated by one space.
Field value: 77.11 mm
